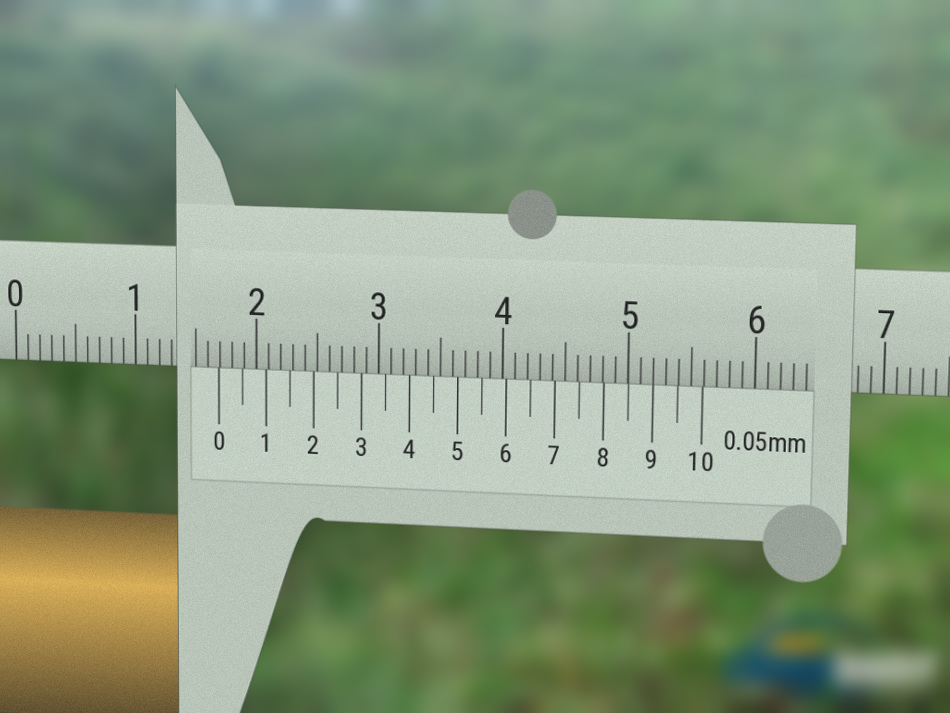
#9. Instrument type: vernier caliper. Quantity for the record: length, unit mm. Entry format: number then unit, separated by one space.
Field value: 16.9 mm
